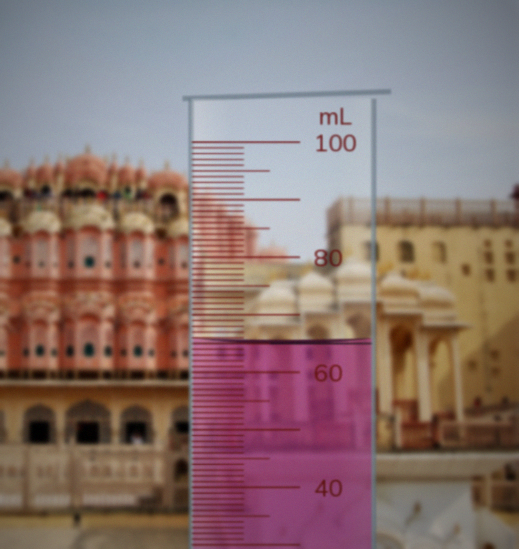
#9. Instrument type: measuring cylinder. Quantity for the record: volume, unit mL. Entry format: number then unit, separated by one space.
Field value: 65 mL
